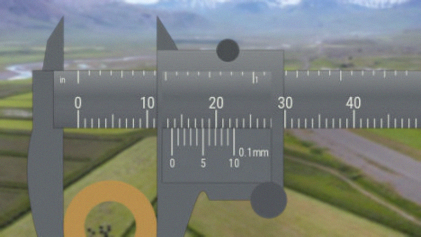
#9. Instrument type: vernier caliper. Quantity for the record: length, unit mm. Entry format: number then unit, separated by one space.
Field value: 13.6 mm
